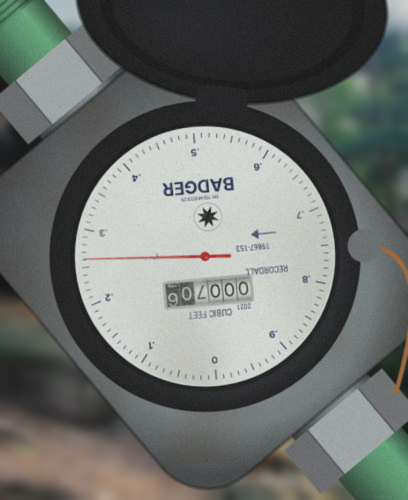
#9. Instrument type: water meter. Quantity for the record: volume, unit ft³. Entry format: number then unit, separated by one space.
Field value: 706.26 ft³
